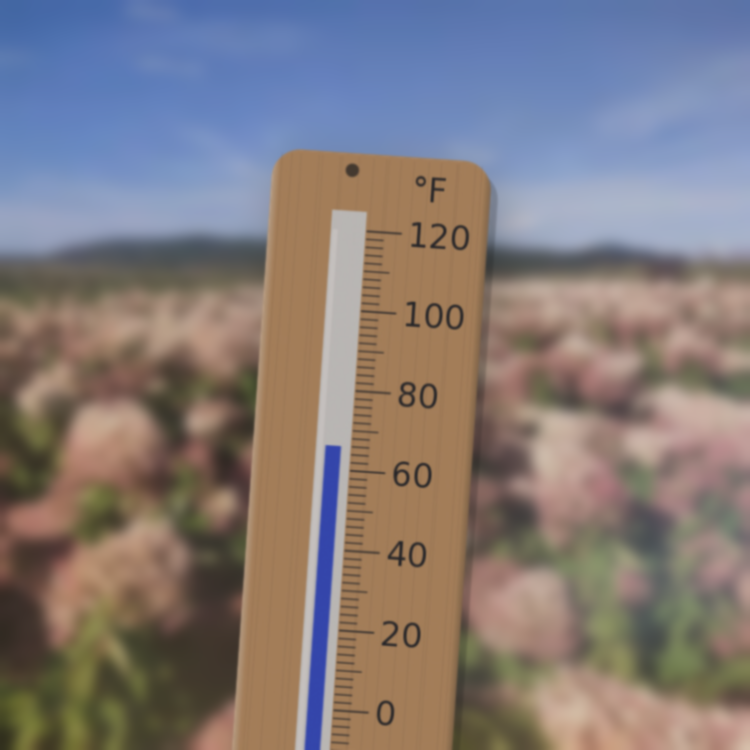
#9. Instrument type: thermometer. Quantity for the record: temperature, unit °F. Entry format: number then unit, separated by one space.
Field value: 66 °F
